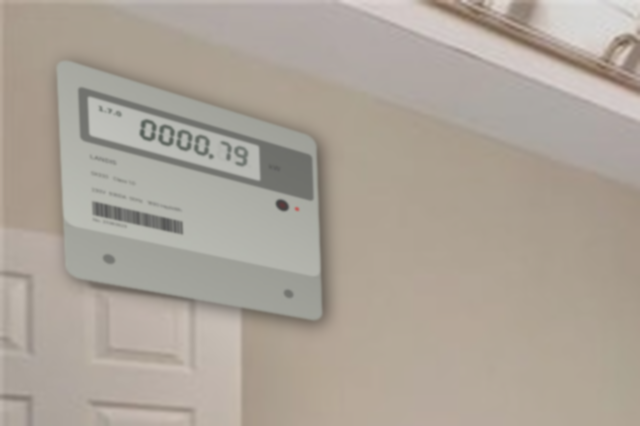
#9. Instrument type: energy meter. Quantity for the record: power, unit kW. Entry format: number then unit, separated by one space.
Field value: 0.79 kW
